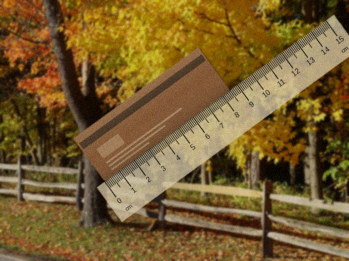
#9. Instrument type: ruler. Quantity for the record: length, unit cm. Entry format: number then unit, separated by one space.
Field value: 8.5 cm
